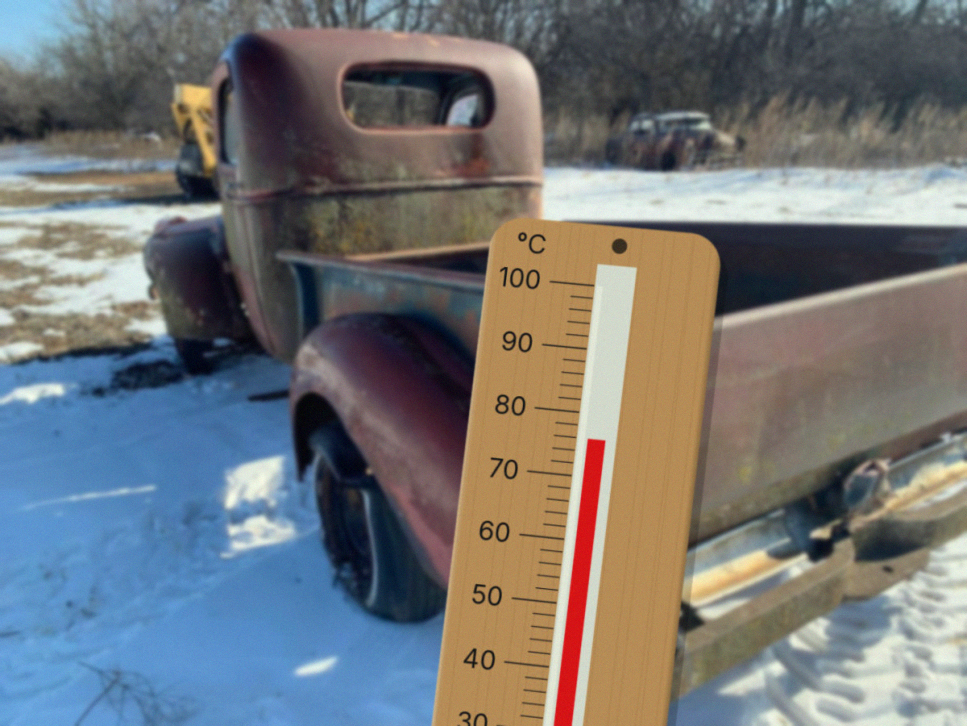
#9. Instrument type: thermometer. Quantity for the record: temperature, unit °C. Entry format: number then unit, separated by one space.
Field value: 76 °C
